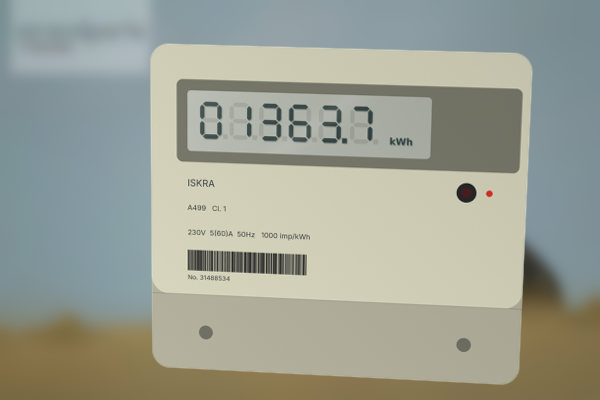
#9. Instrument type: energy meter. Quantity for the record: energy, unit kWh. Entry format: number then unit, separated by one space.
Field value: 1363.7 kWh
